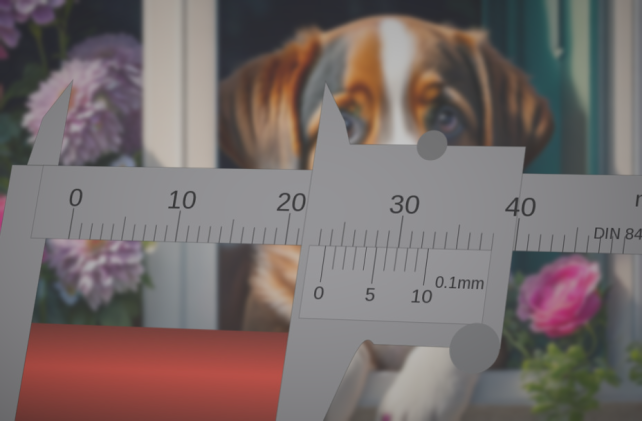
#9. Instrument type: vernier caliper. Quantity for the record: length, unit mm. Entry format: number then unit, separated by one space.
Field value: 23.6 mm
